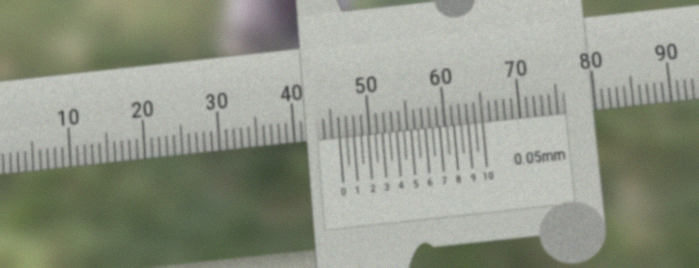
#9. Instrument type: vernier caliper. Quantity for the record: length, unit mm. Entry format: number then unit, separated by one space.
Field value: 46.0 mm
